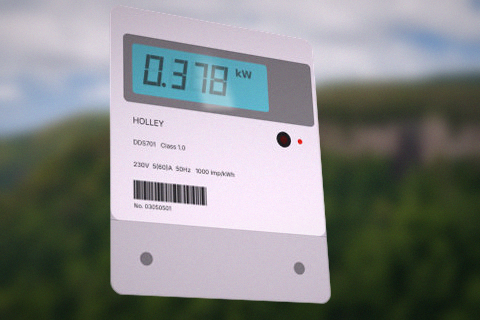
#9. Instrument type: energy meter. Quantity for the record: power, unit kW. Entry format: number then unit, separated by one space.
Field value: 0.378 kW
